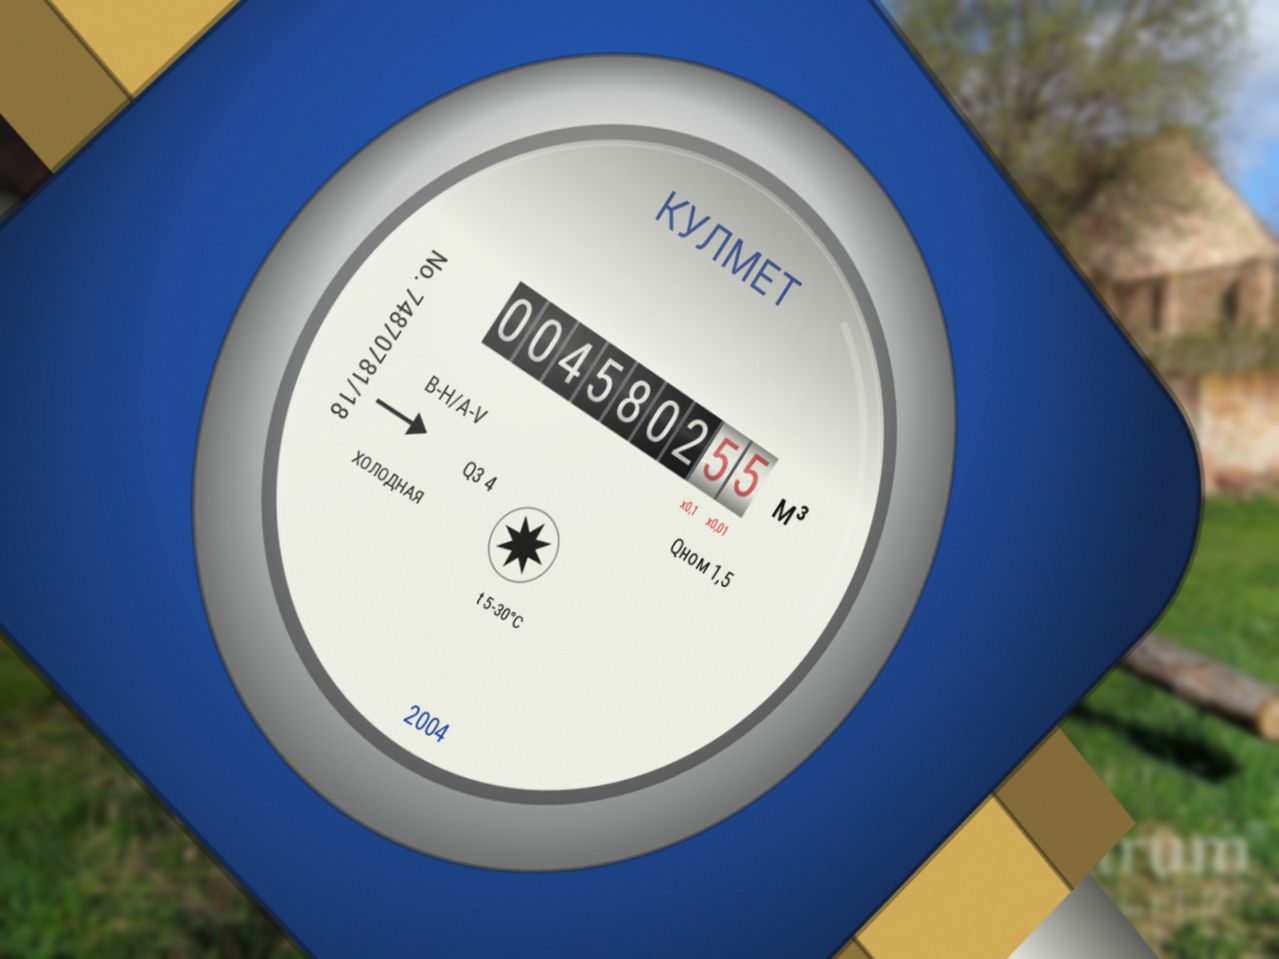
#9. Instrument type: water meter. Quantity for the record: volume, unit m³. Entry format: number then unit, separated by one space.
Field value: 45802.55 m³
